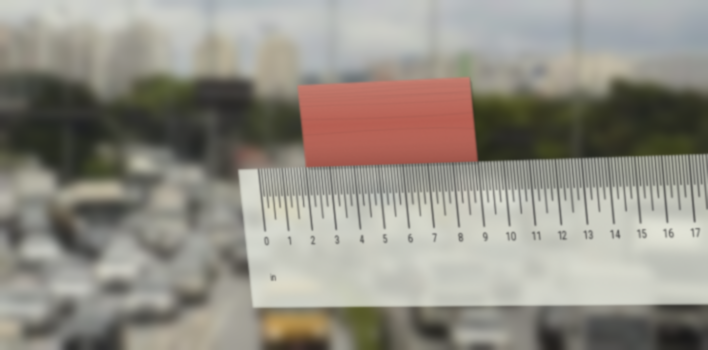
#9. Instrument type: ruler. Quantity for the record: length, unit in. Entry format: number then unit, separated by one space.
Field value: 7 in
